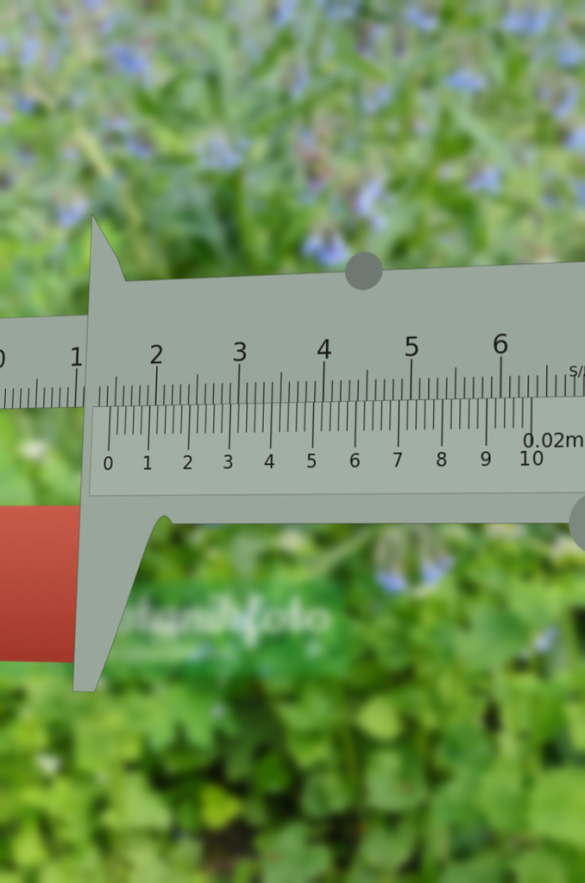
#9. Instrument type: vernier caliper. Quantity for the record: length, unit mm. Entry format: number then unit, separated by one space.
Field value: 14.4 mm
